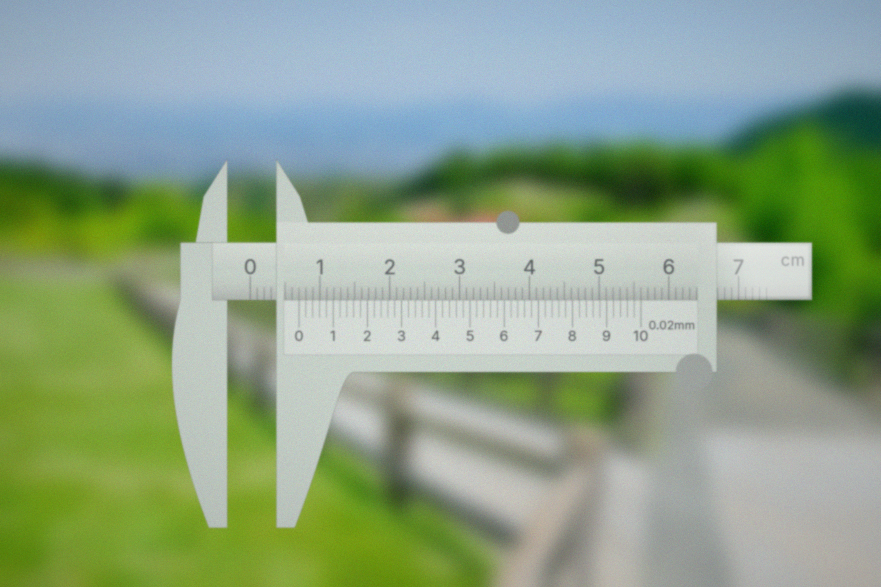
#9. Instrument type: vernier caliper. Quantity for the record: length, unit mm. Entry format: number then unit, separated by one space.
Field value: 7.0 mm
